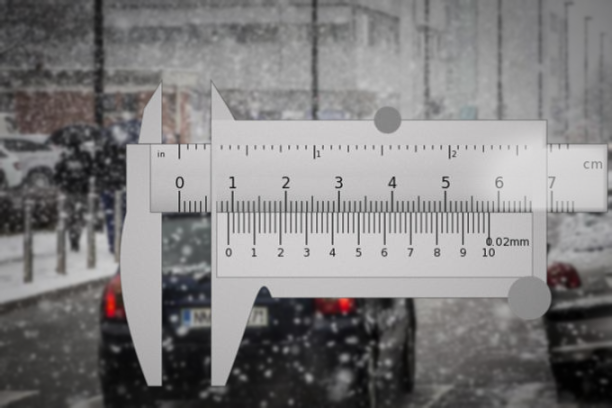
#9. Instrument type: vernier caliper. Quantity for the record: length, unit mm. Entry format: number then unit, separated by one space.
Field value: 9.2 mm
